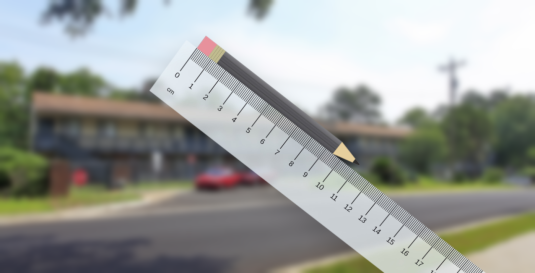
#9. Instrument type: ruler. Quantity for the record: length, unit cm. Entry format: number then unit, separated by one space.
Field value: 11 cm
